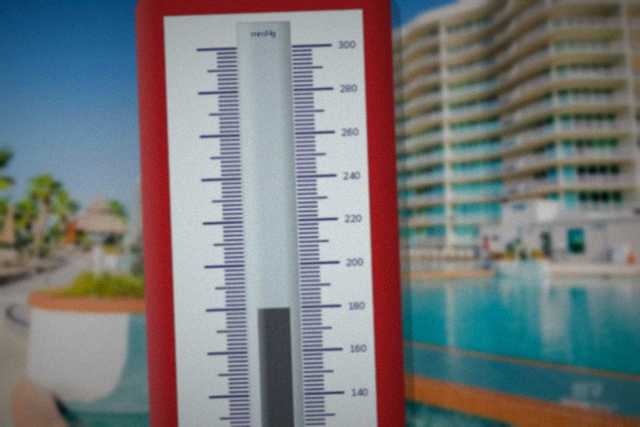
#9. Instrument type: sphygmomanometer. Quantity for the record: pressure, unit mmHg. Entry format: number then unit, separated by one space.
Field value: 180 mmHg
